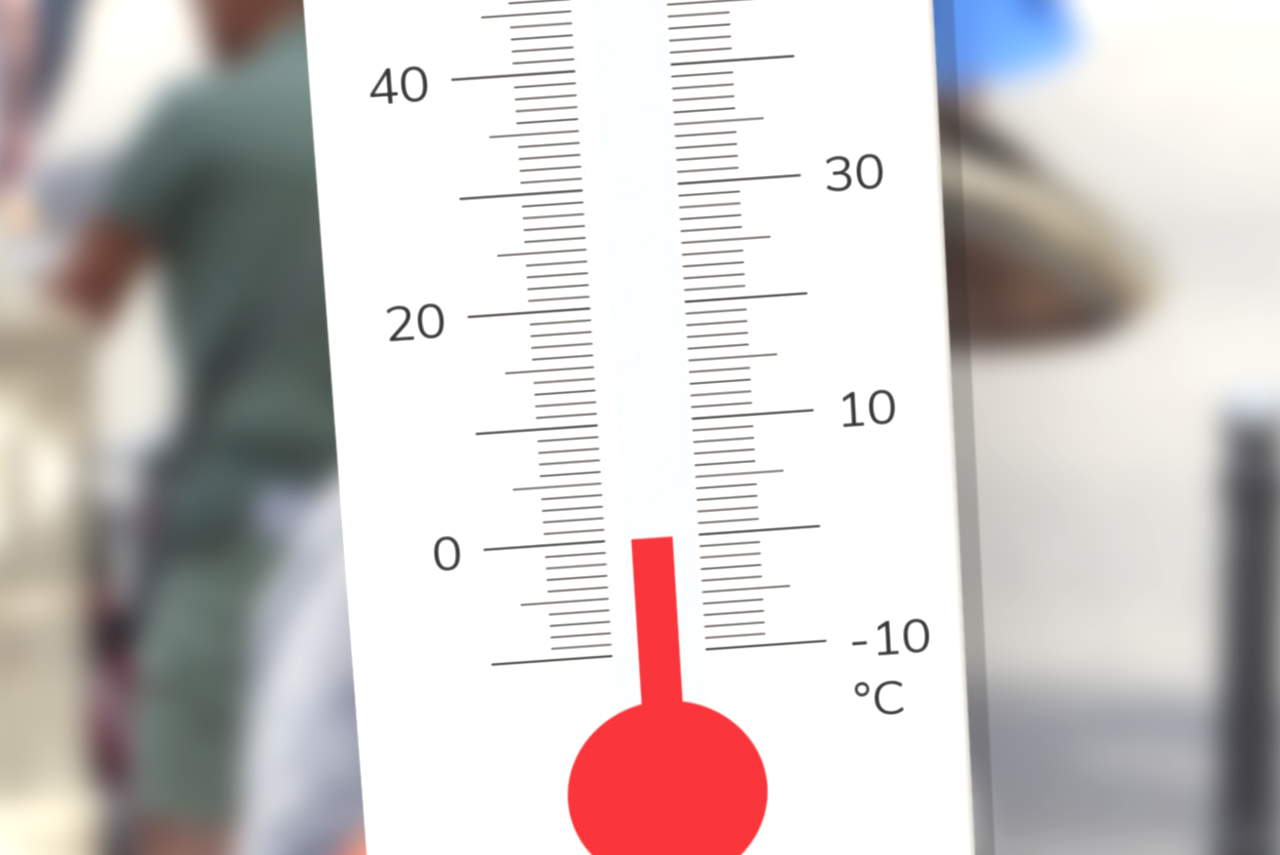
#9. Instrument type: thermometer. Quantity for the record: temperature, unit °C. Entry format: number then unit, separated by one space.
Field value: 0 °C
